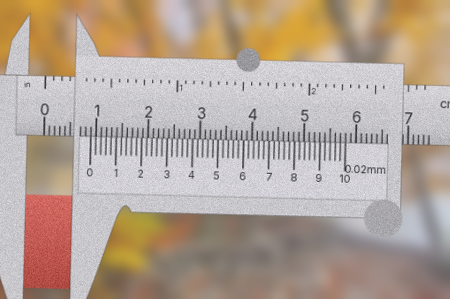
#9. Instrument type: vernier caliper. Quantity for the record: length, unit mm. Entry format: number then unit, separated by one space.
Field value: 9.0 mm
